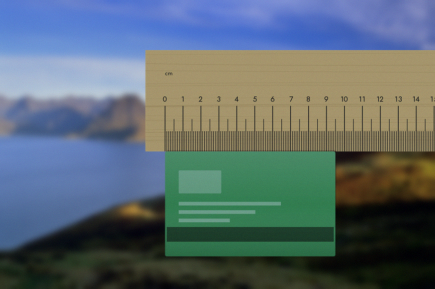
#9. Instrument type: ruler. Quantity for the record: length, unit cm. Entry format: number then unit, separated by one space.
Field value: 9.5 cm
